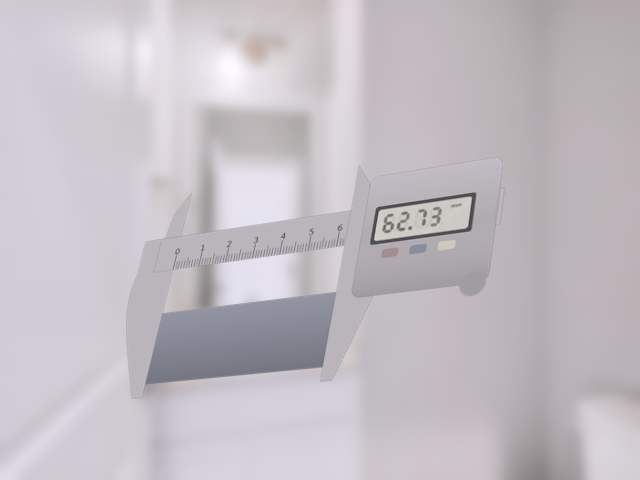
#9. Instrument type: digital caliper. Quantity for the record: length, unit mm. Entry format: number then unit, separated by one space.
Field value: 62.73 mm
